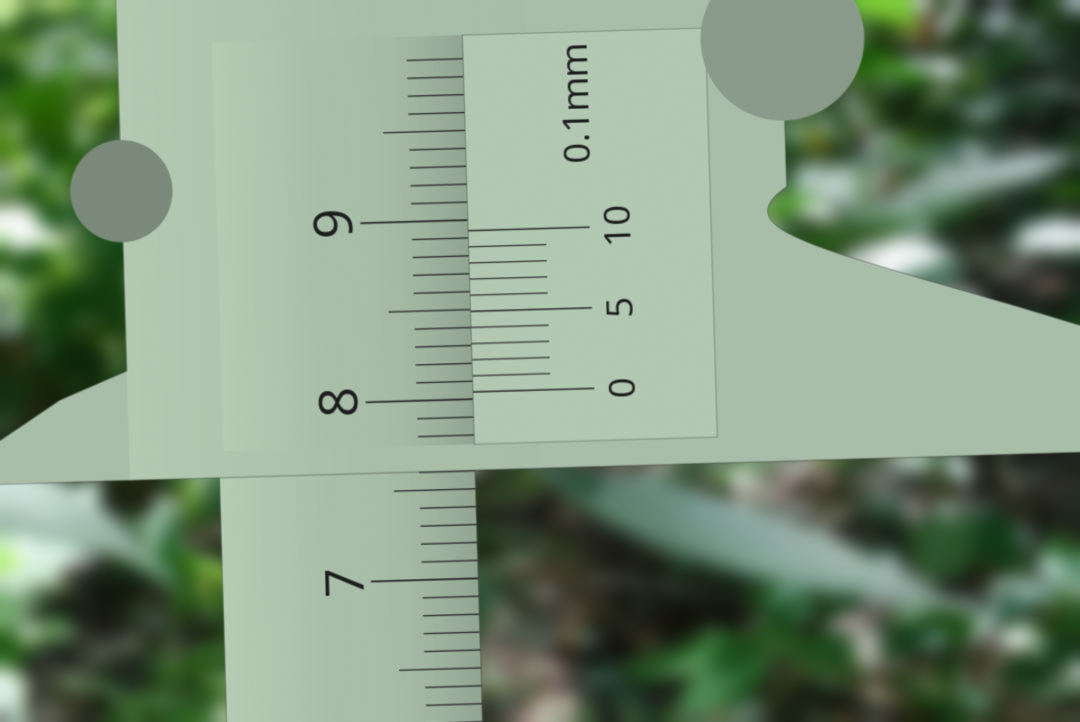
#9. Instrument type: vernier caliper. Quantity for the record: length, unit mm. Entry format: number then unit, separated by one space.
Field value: 80.4 mm
